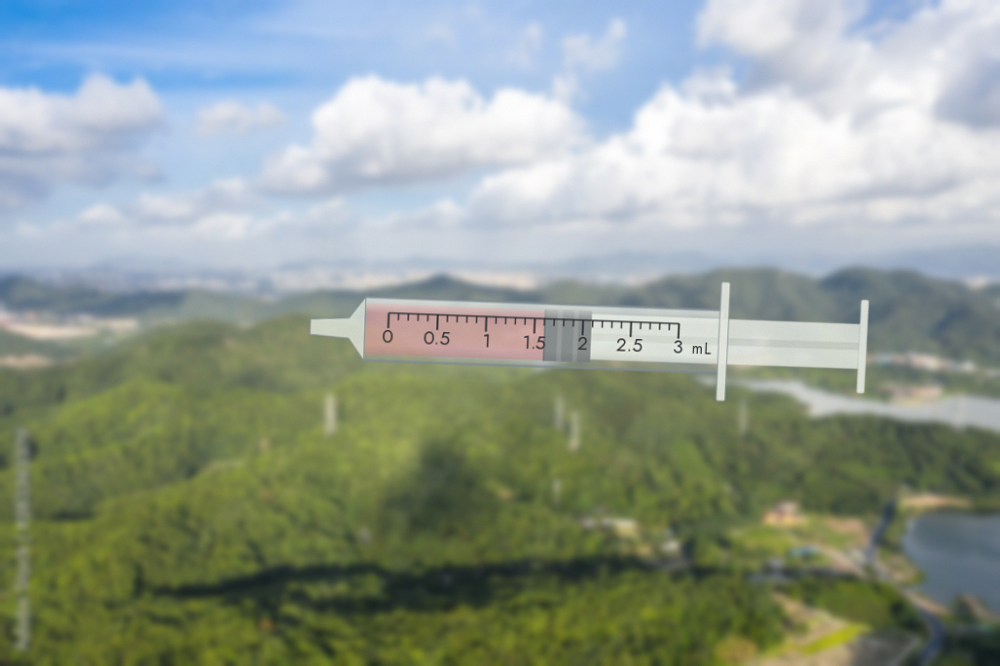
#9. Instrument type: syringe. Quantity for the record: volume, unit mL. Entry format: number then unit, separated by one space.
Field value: 1.6 mL
